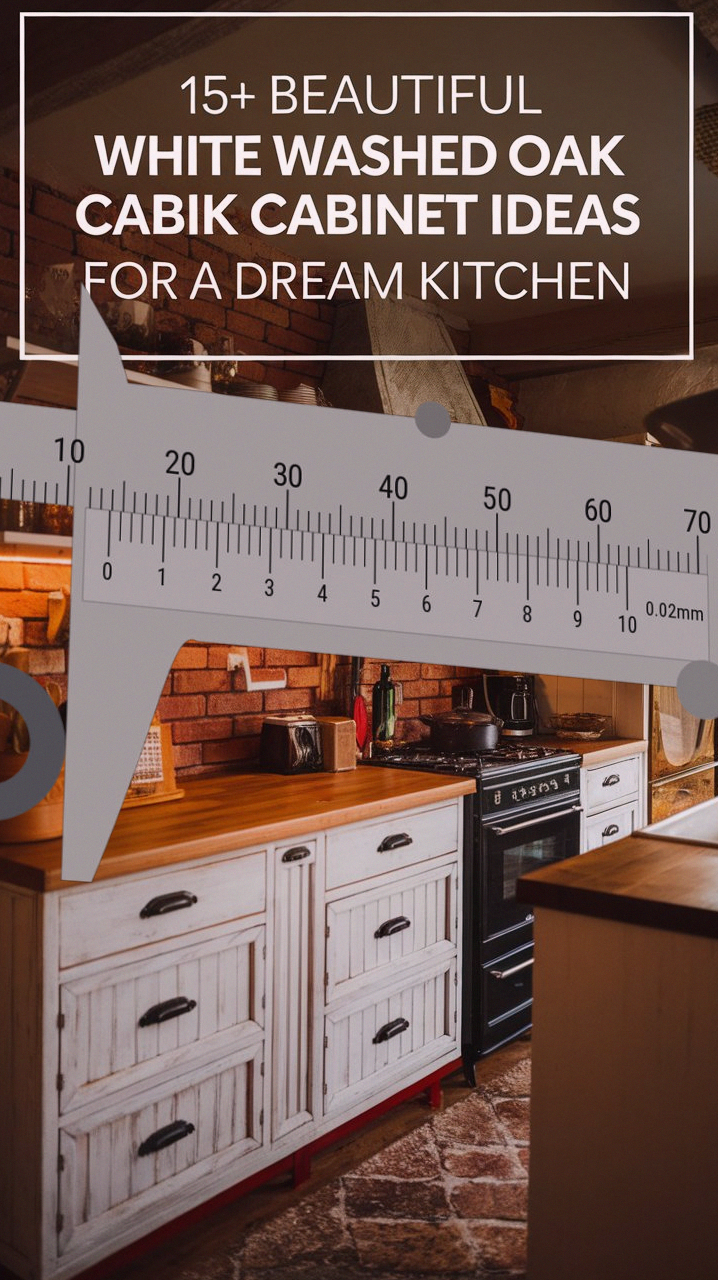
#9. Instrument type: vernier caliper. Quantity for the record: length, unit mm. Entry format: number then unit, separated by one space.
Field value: 13.8 mm
